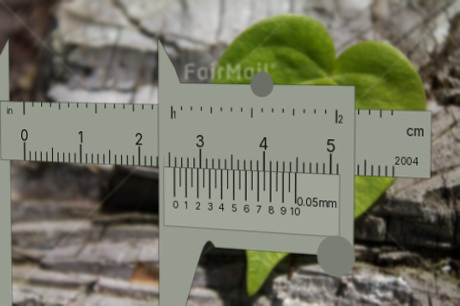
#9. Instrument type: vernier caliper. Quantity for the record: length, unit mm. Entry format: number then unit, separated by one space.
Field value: 25.8 mm
